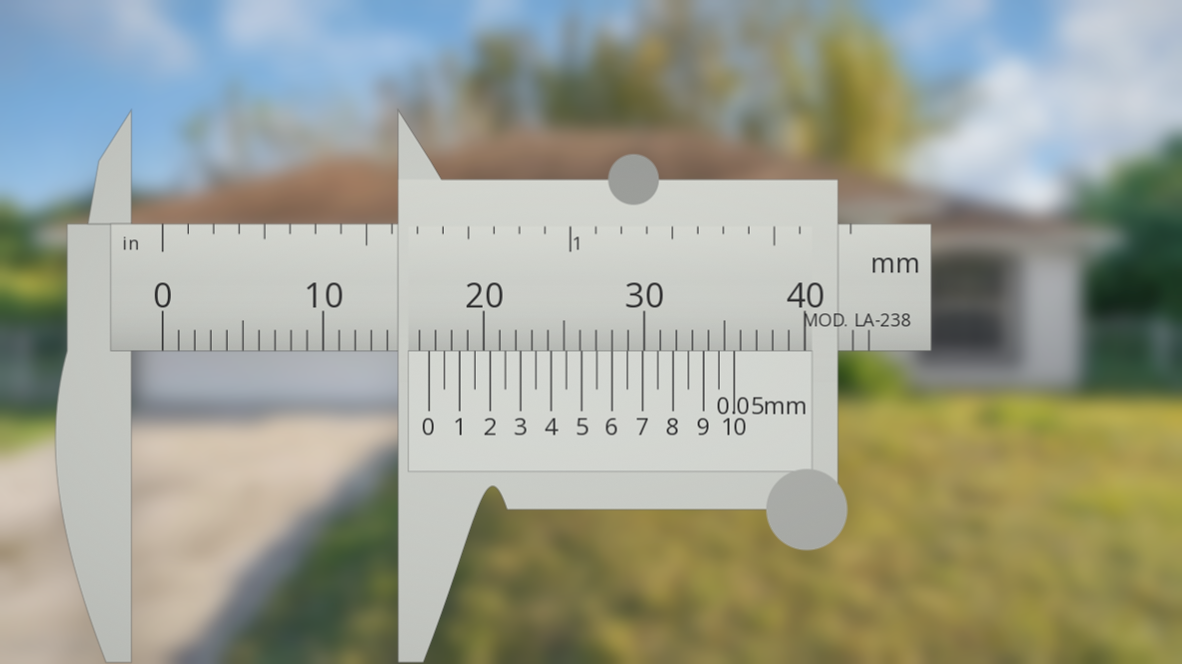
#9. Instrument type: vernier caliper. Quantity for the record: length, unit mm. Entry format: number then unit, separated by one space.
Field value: 16.6 mm
